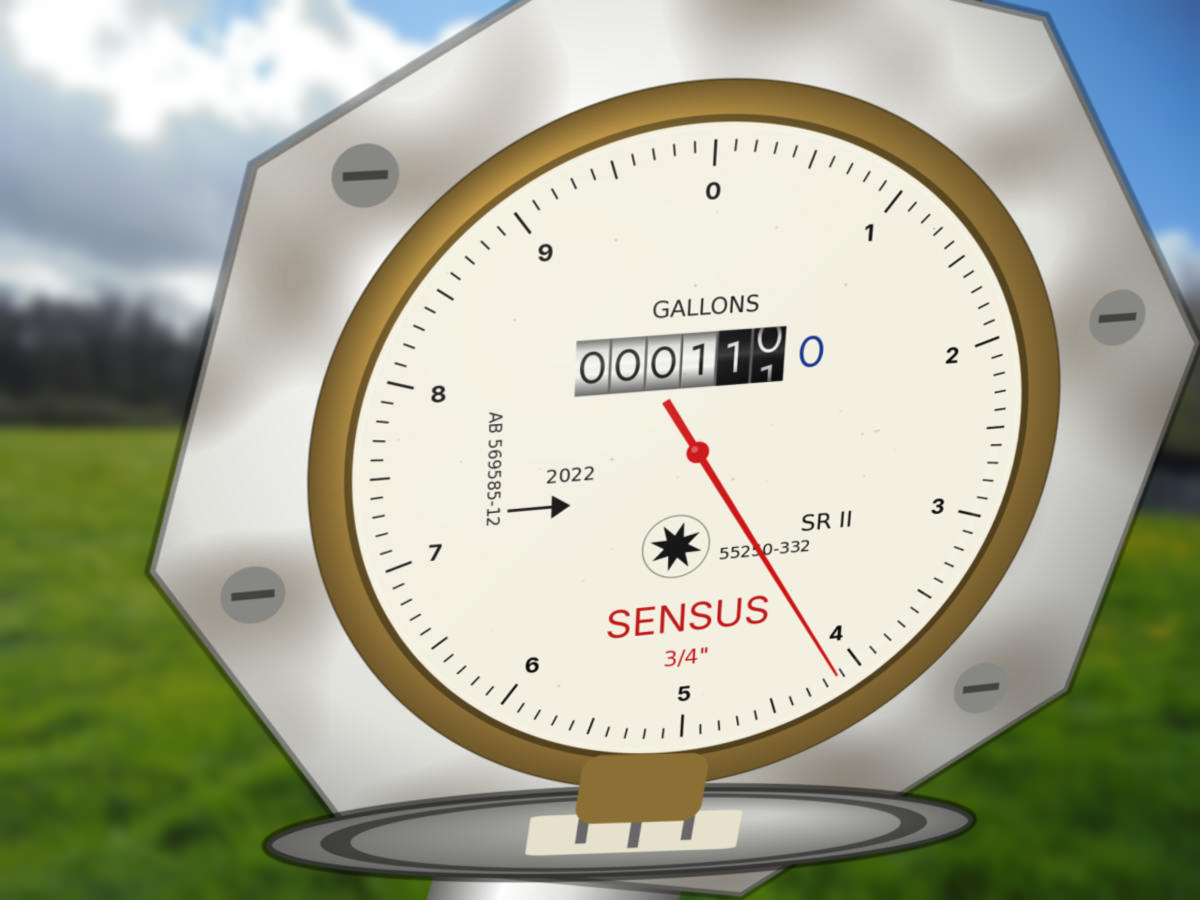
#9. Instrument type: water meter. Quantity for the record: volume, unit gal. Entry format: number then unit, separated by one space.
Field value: 1104.1 gal
